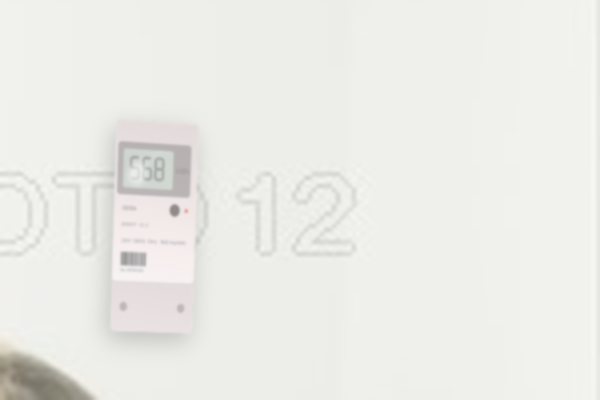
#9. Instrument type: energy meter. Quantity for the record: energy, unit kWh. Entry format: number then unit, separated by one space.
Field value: 568 kWh
